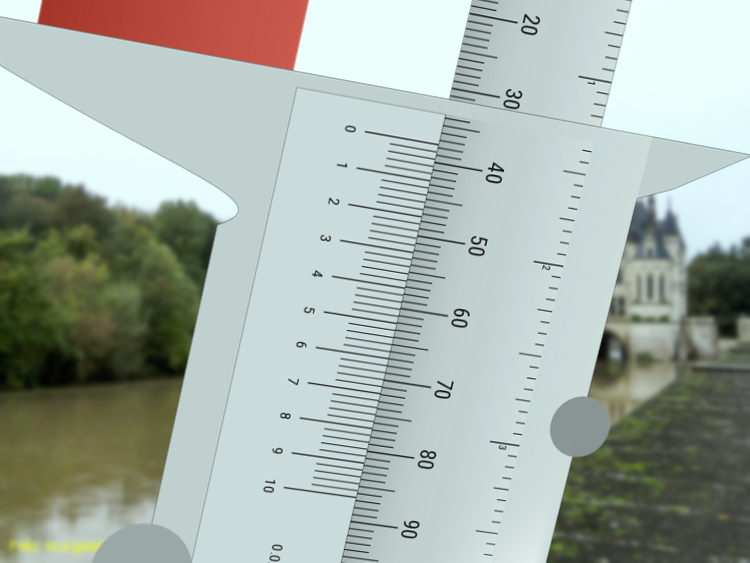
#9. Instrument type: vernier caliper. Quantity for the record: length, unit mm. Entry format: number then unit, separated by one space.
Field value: 37.6 mm
